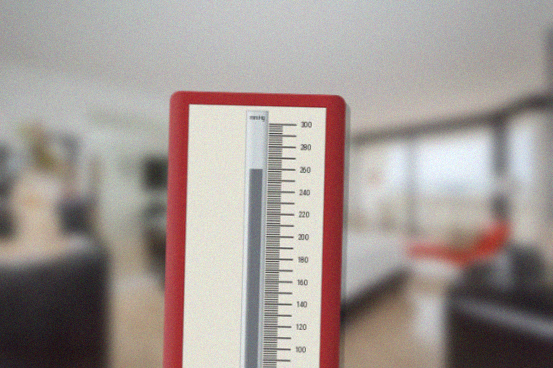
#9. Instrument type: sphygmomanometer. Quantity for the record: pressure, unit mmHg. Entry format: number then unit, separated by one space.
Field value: 260 mmHg
